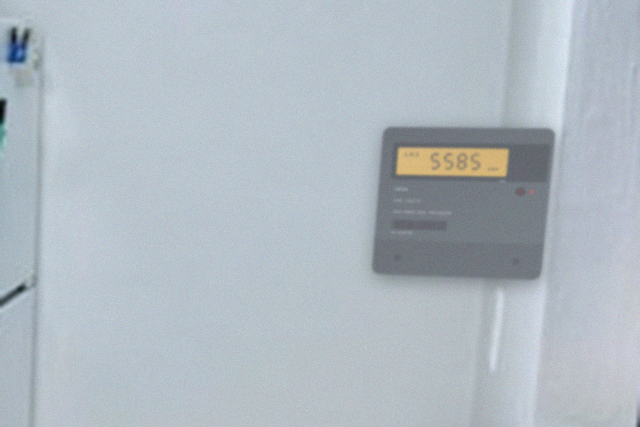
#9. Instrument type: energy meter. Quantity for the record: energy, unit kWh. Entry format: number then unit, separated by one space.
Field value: 5585 kWh
